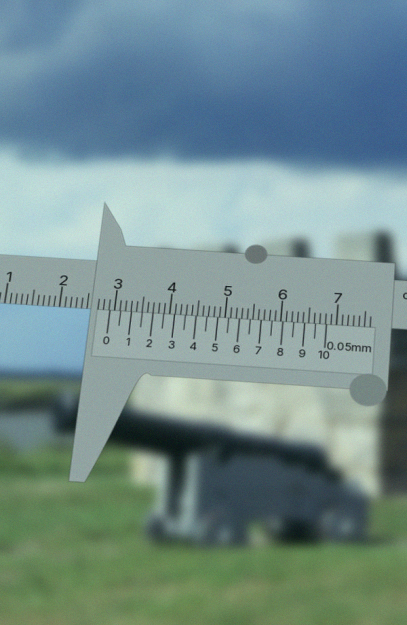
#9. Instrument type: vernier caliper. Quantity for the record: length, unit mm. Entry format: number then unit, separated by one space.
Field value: 29.2 mm
